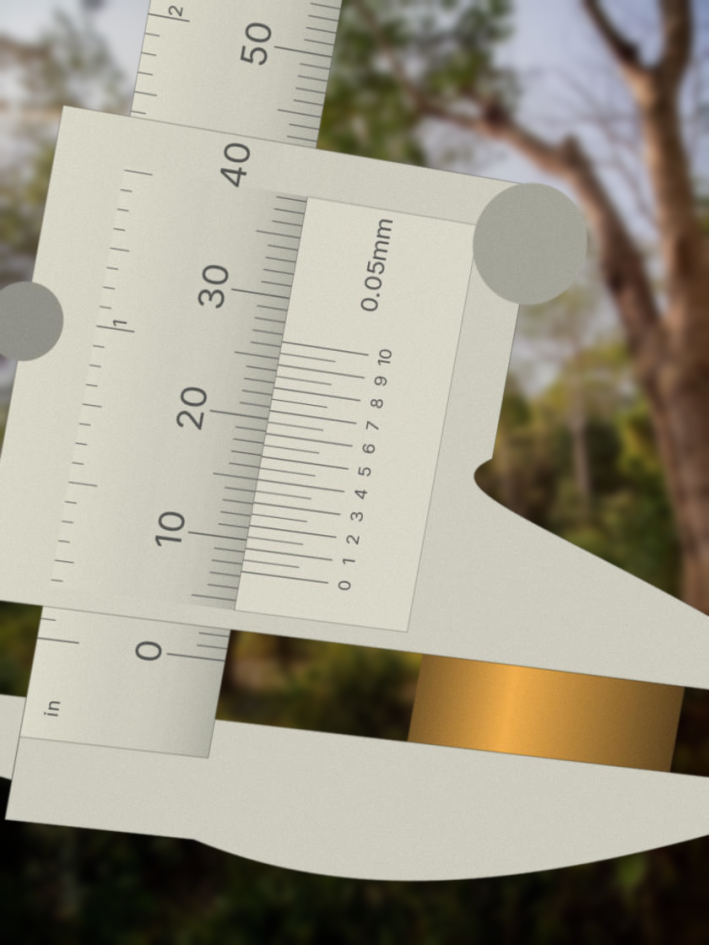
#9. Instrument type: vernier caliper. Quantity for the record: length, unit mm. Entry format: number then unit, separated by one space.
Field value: 7.4 mm
